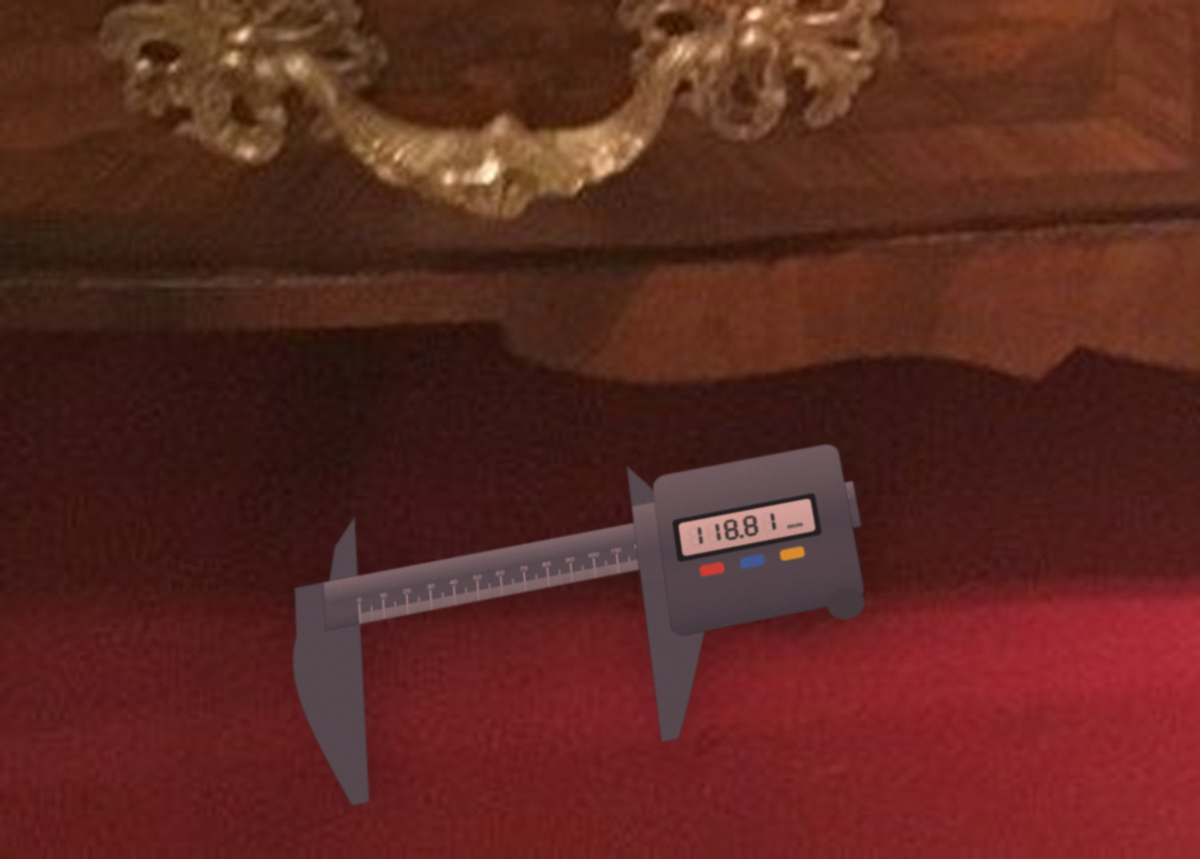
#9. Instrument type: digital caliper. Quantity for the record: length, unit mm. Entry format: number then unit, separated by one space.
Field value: 118.81 mm
